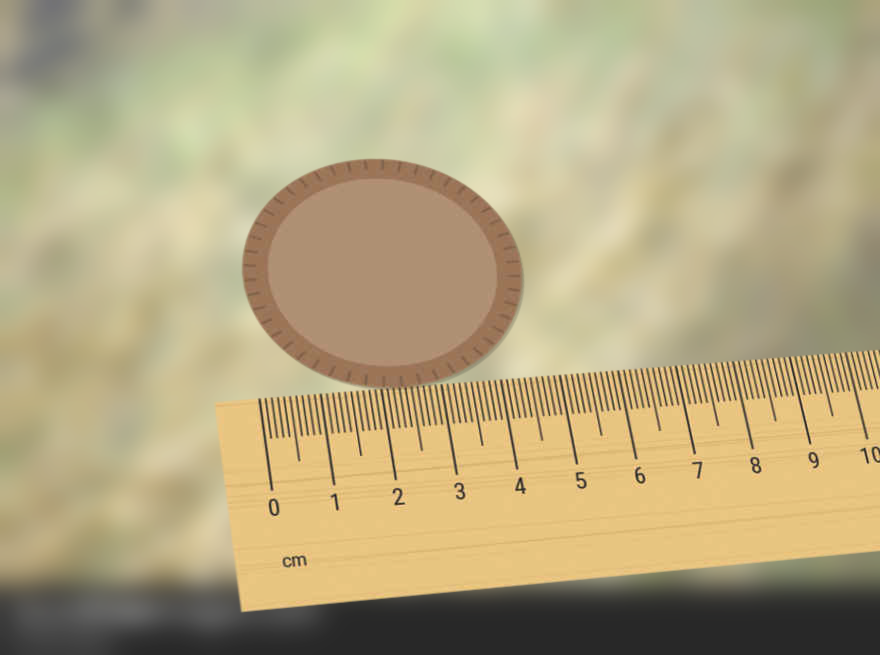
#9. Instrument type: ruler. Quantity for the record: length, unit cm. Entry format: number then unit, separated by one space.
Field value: 4.7 cm
